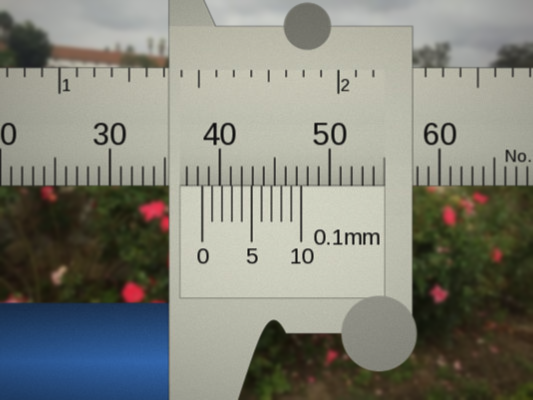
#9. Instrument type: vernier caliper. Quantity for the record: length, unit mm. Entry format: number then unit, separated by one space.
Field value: 38.4 mm
